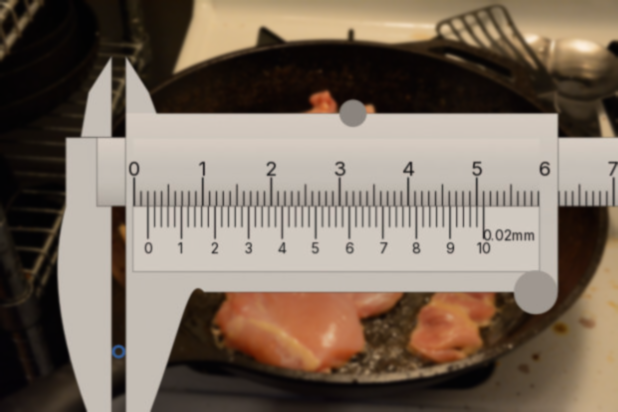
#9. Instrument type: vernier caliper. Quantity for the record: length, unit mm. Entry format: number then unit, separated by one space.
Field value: 2.0 mm
